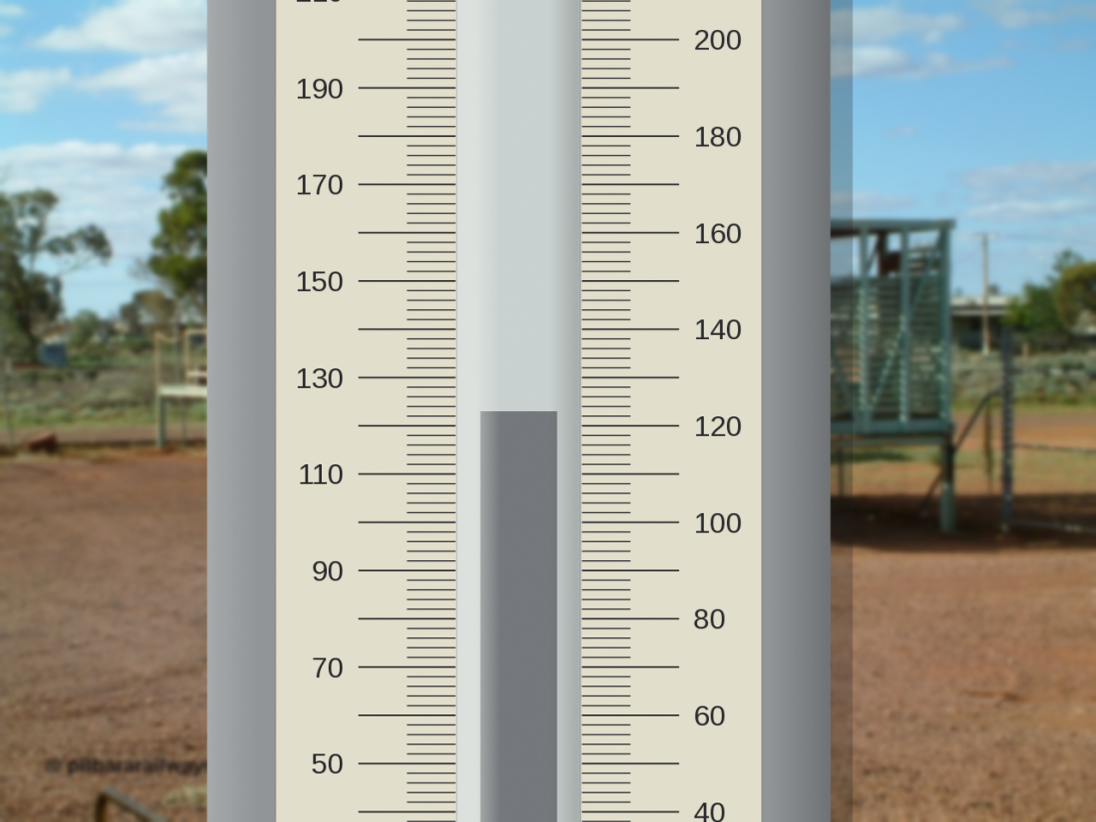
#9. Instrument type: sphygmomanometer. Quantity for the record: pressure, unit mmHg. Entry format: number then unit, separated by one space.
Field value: 123 mmHg
